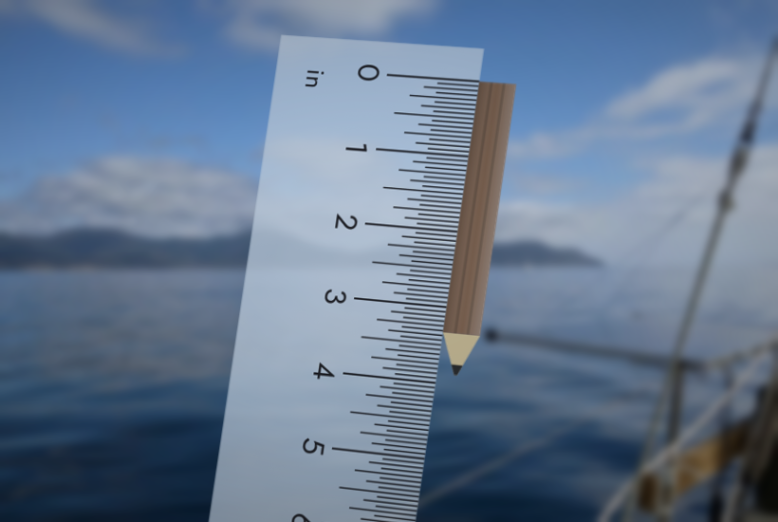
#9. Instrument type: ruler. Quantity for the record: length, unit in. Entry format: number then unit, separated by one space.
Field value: 3.875 in
